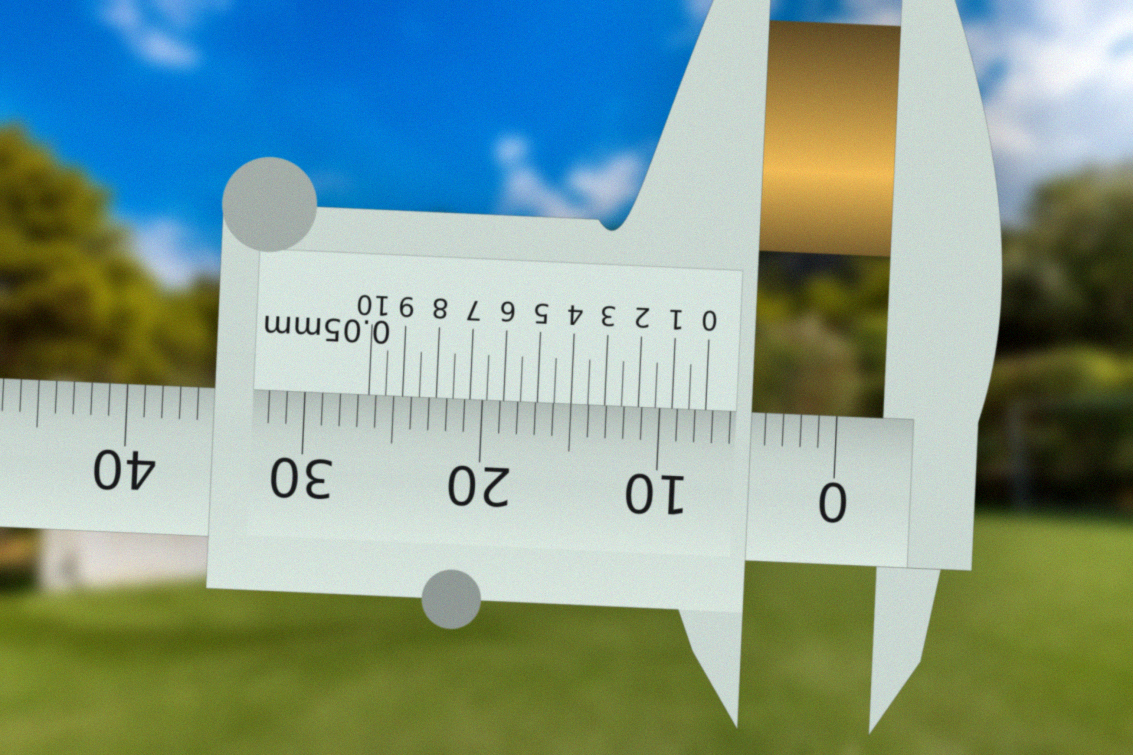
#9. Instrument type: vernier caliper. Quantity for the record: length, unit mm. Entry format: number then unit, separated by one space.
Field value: 7.4 mm
